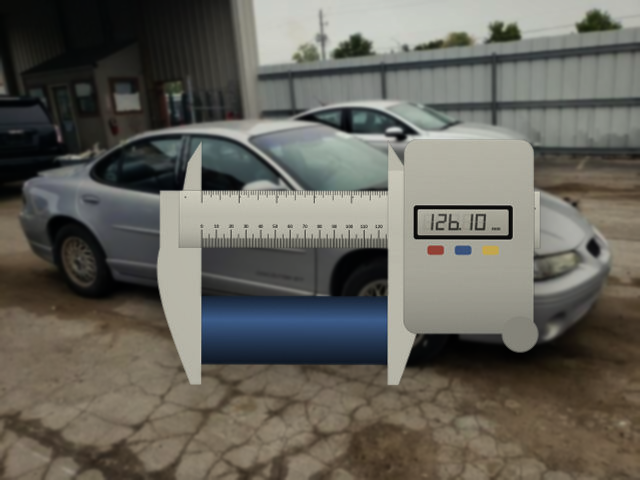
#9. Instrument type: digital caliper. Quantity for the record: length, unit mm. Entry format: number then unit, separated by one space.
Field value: 126.10 mm
